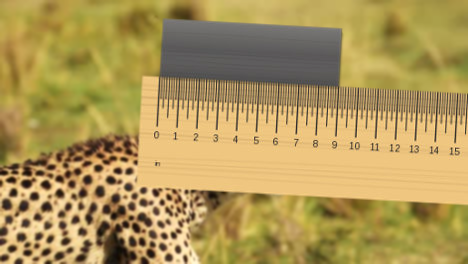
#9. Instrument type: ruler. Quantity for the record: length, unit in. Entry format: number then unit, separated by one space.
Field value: 9 in
